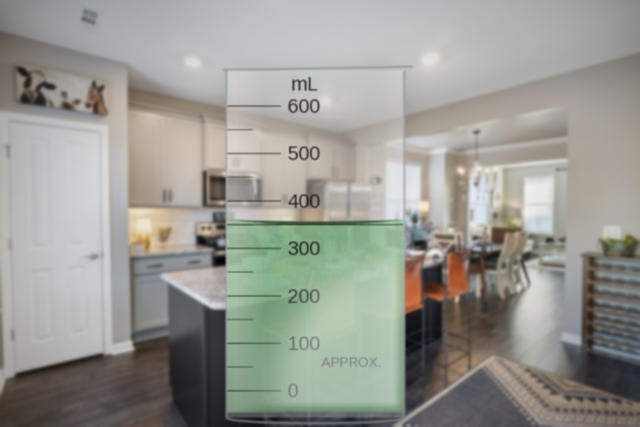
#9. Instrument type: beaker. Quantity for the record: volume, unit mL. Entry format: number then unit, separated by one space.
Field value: 350 mL
